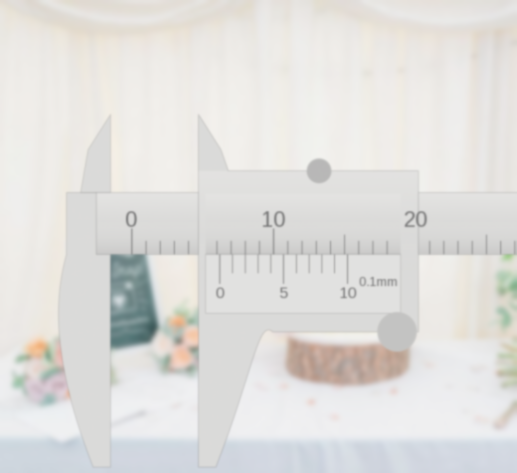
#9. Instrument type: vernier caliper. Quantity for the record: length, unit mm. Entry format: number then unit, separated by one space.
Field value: 6.2 mm
